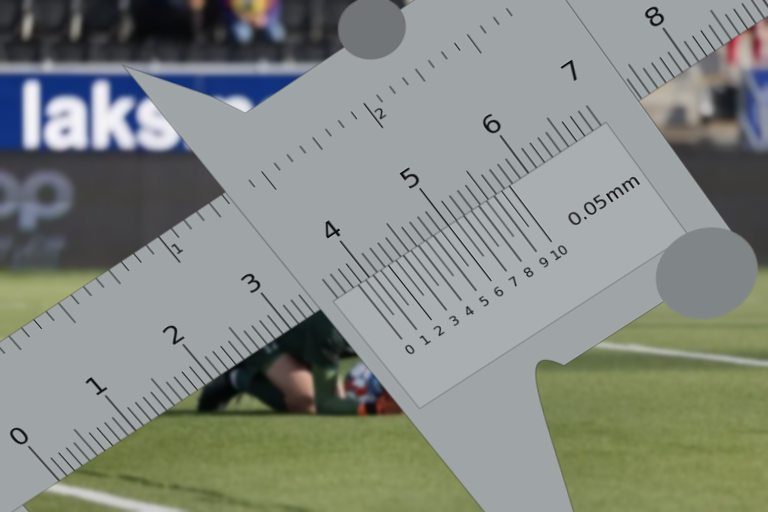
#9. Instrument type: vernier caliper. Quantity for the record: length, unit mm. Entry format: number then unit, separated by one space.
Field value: 38.6 mm
